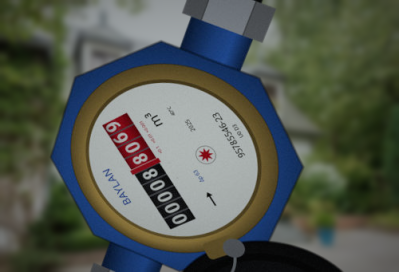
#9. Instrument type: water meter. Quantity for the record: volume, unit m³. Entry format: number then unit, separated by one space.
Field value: 8.8069 m³
